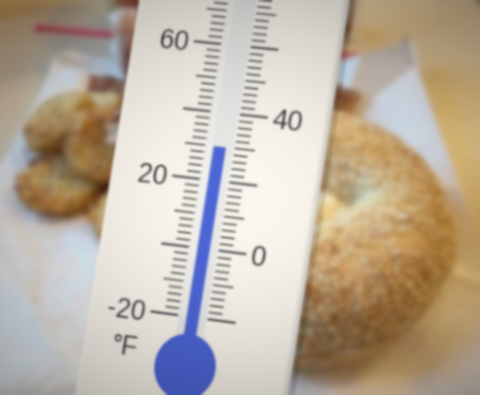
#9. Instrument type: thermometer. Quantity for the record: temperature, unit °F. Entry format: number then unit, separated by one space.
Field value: 30 °F
